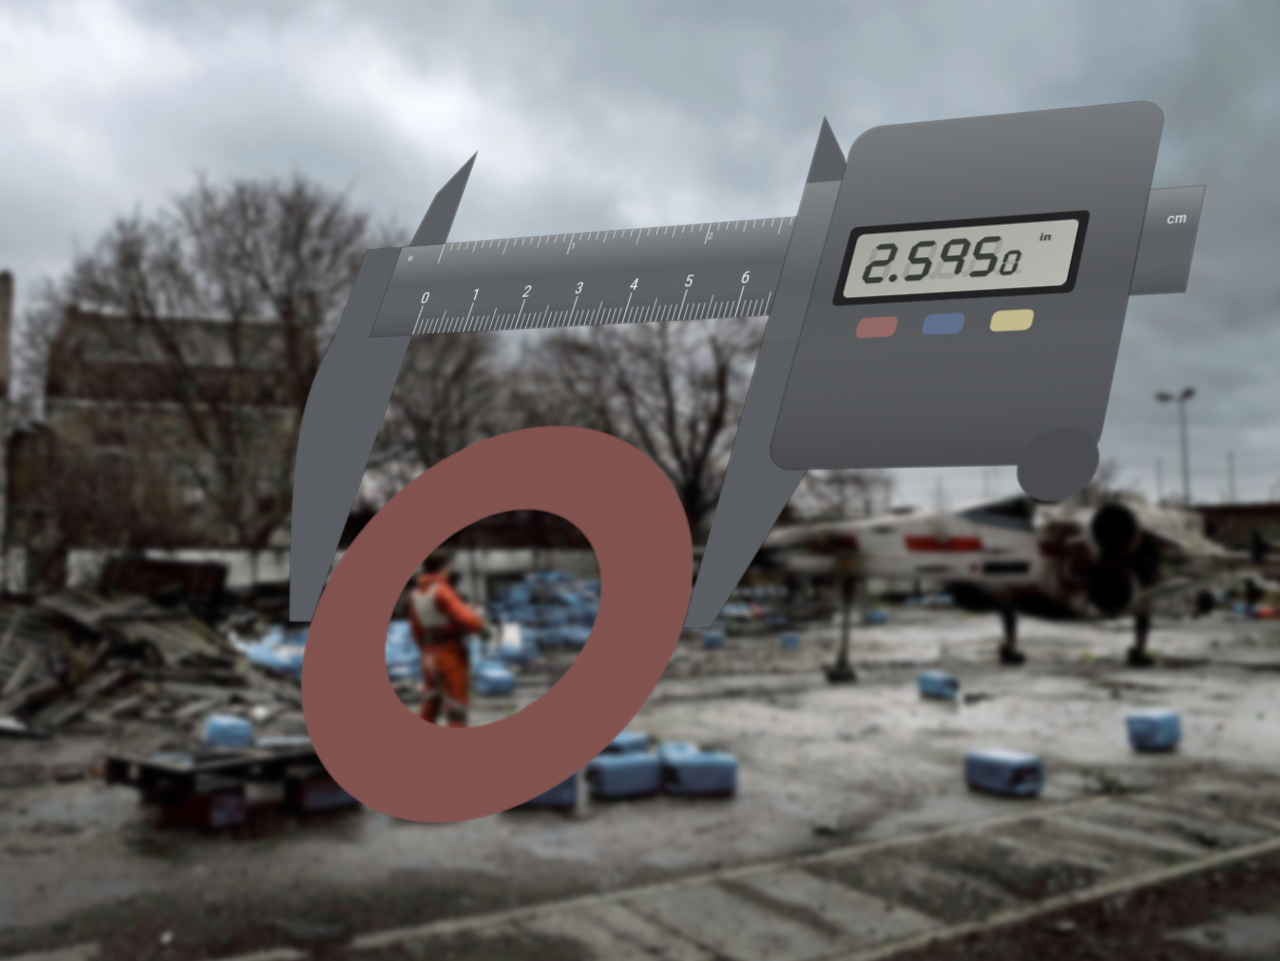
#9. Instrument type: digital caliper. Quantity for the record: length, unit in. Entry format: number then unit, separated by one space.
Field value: 2.5950 in
